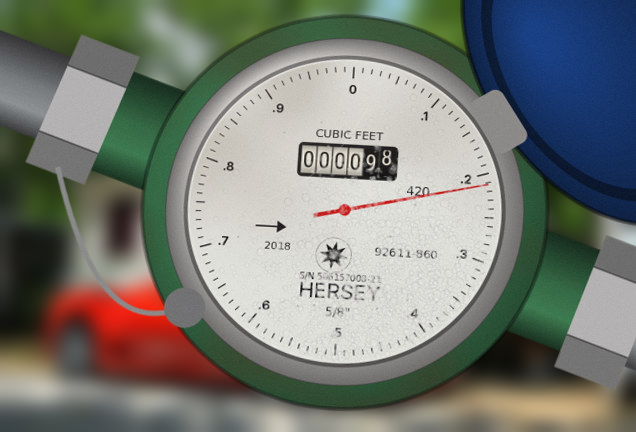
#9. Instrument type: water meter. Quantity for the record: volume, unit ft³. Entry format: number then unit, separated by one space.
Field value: 98.21 ft³
